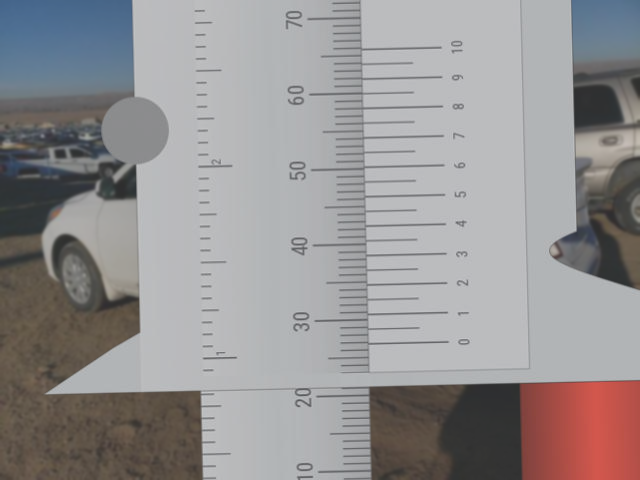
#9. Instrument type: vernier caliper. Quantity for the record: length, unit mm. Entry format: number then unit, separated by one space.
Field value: 26.8 mm
